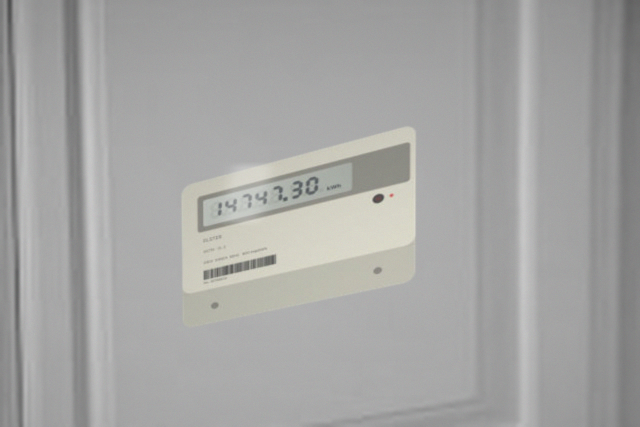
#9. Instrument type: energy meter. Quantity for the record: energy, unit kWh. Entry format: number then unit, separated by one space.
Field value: 14747.30 kWh
